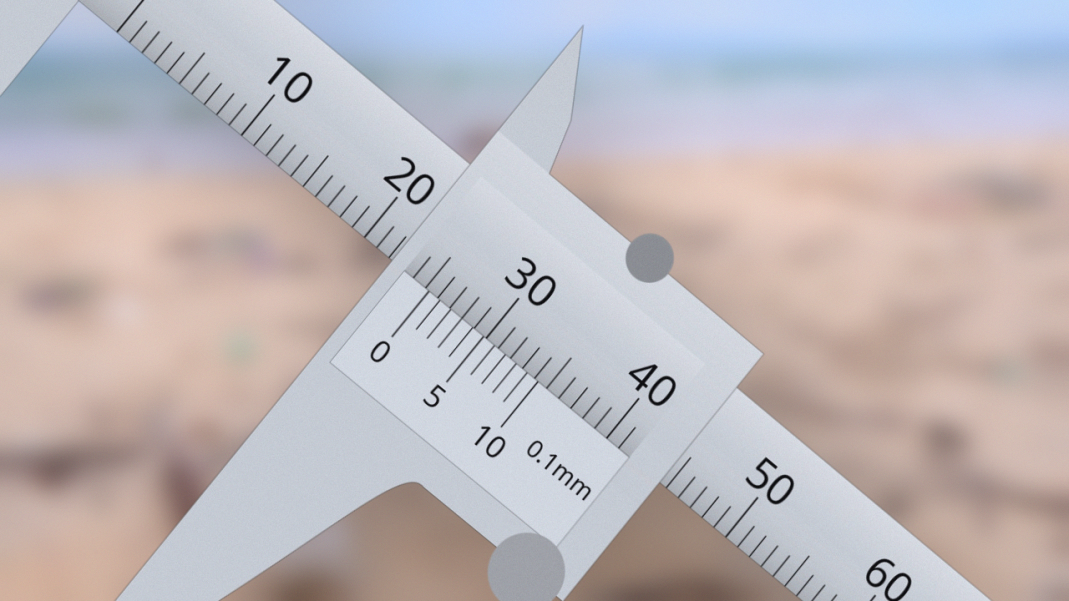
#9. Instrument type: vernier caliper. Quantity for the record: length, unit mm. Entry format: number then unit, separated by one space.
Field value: 25.3 mm
